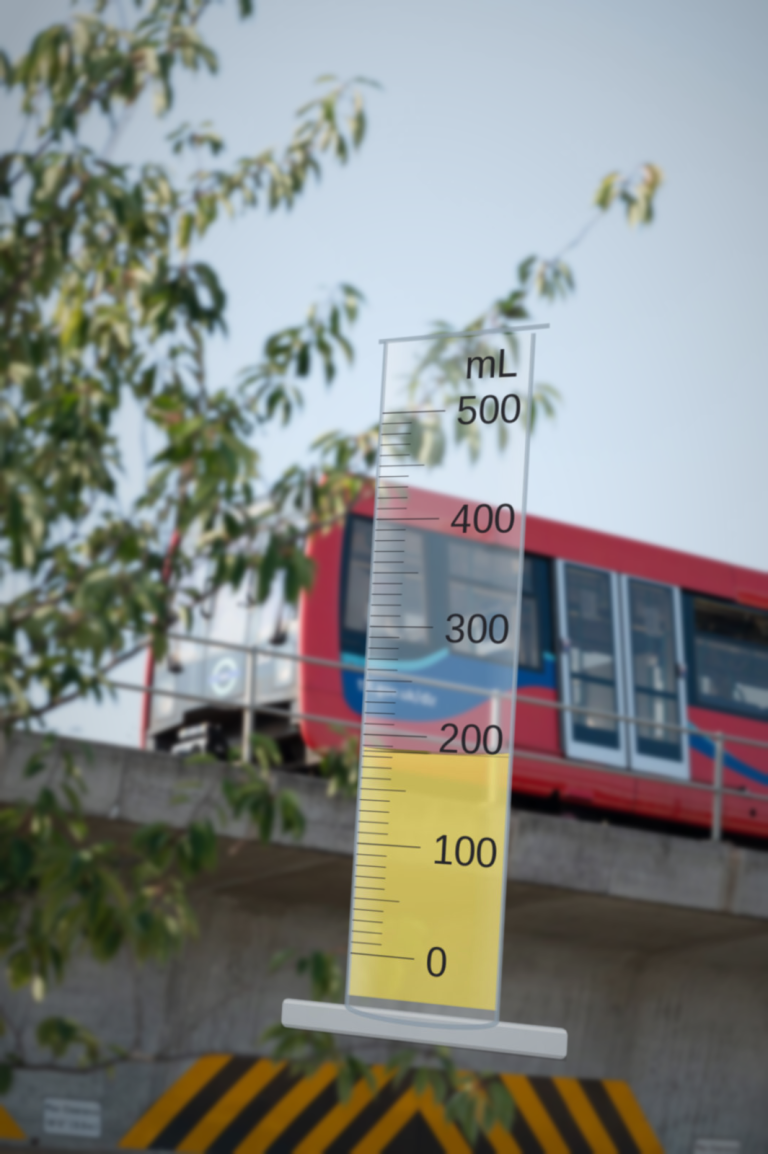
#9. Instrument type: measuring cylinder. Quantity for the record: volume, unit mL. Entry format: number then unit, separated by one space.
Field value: 185 mL
